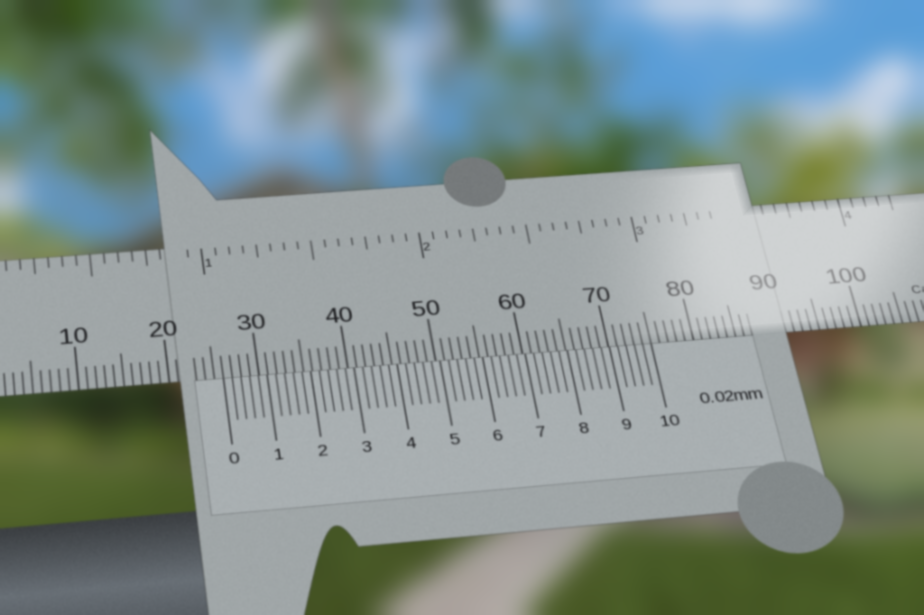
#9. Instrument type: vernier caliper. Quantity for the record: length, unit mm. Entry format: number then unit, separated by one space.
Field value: 26.0 mm
